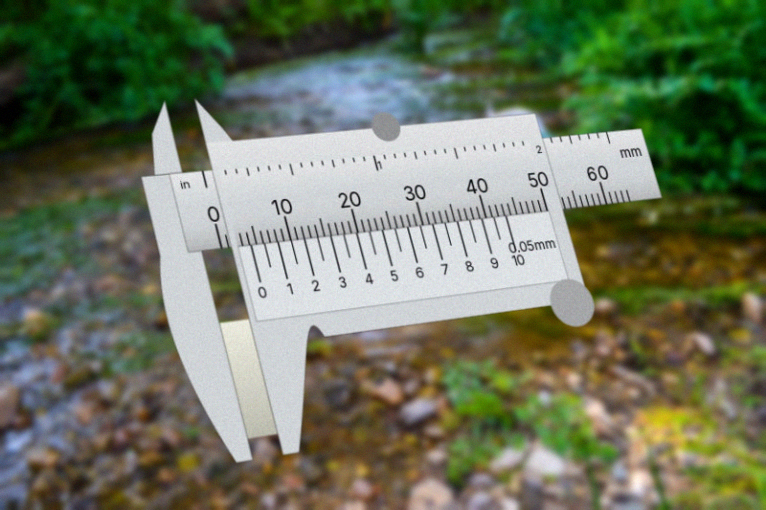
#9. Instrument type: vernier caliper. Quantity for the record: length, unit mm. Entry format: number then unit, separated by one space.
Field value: 4.2 mm
